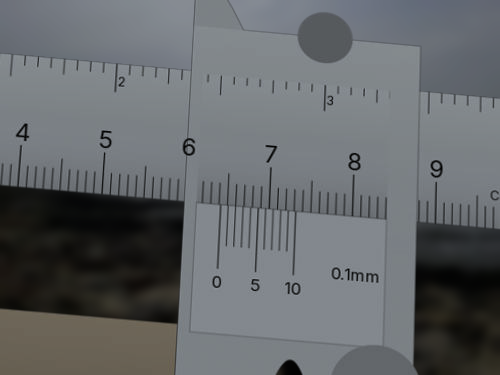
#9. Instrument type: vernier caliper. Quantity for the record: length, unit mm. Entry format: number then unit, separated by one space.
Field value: 64.2 mm
